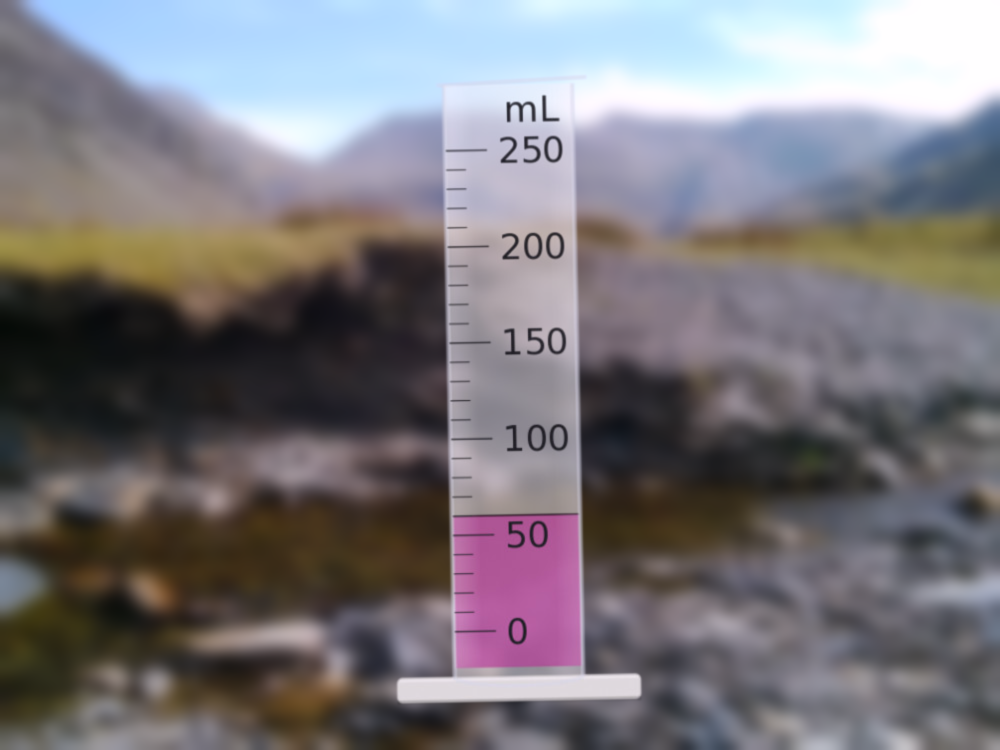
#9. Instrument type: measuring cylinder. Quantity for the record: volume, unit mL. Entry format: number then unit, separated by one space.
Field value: 60 mL
